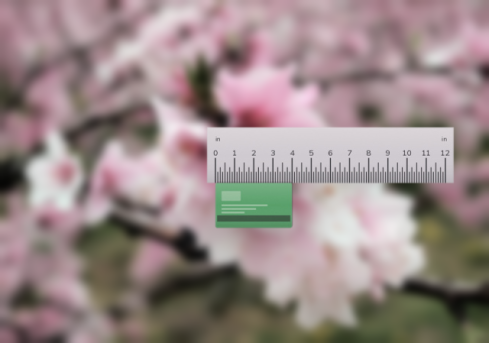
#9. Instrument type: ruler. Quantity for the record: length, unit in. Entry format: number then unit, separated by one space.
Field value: 4 in
